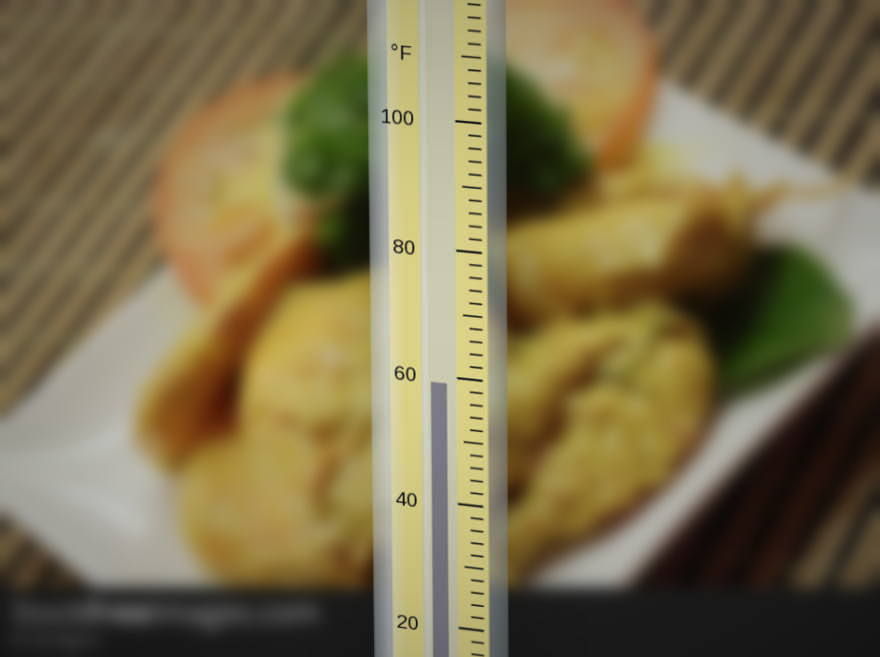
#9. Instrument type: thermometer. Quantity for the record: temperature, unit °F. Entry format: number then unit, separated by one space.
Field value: 59 °F
